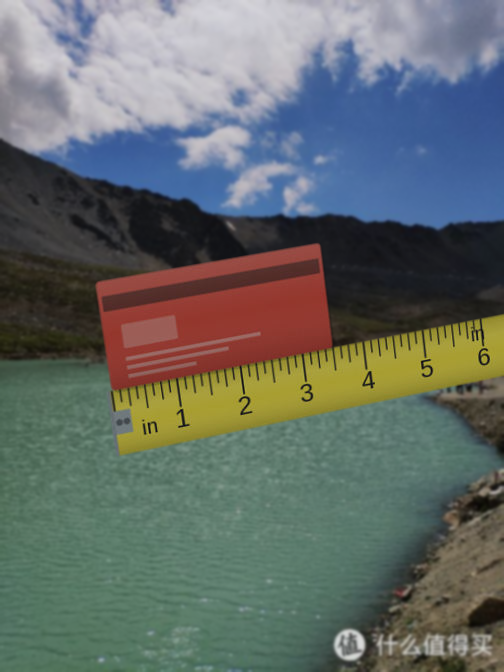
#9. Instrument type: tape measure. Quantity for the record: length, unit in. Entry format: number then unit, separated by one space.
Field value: 3.5 in
